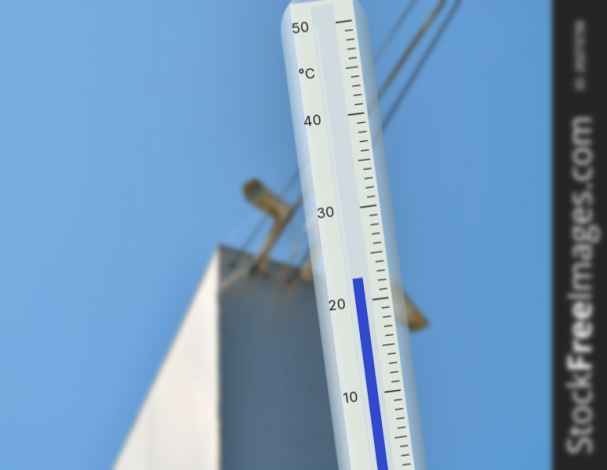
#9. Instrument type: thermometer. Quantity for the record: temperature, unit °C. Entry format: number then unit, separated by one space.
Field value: 22.5 °C
